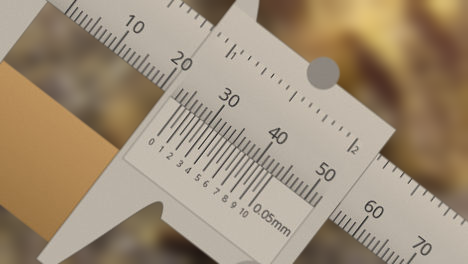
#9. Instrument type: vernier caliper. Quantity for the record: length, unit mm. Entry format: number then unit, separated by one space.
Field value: 24.4 mm
